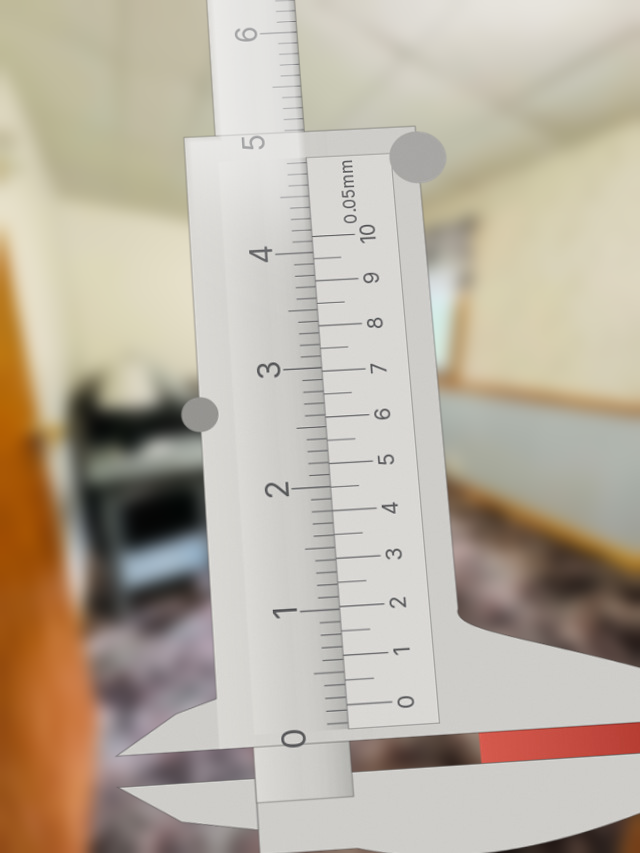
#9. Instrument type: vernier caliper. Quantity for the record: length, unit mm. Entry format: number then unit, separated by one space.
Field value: 2.4 mm
